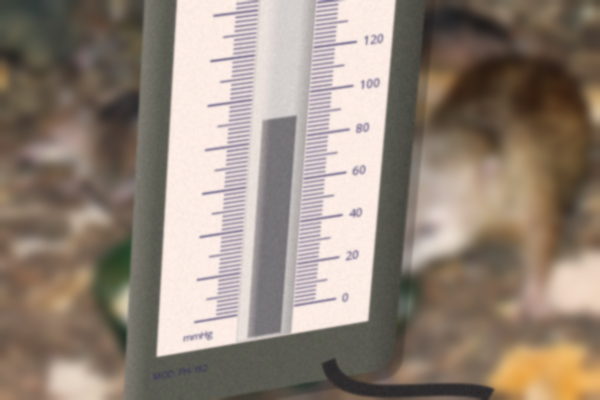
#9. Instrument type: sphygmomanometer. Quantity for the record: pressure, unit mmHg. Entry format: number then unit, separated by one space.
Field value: 90 mmHg
